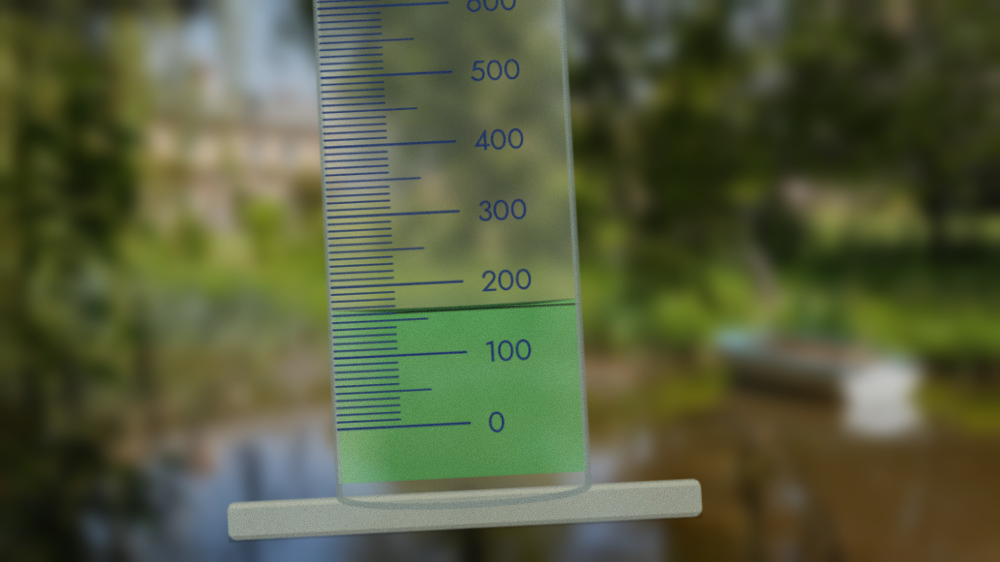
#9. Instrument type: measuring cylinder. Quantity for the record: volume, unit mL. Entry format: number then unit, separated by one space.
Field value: 160 mL
